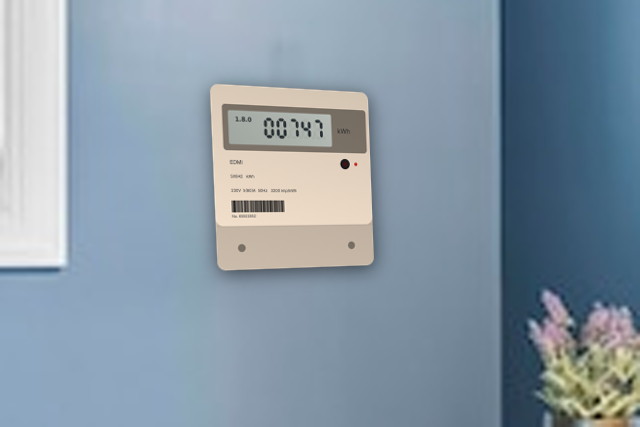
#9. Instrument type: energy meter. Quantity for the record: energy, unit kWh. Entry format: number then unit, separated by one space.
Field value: 747 kWh
